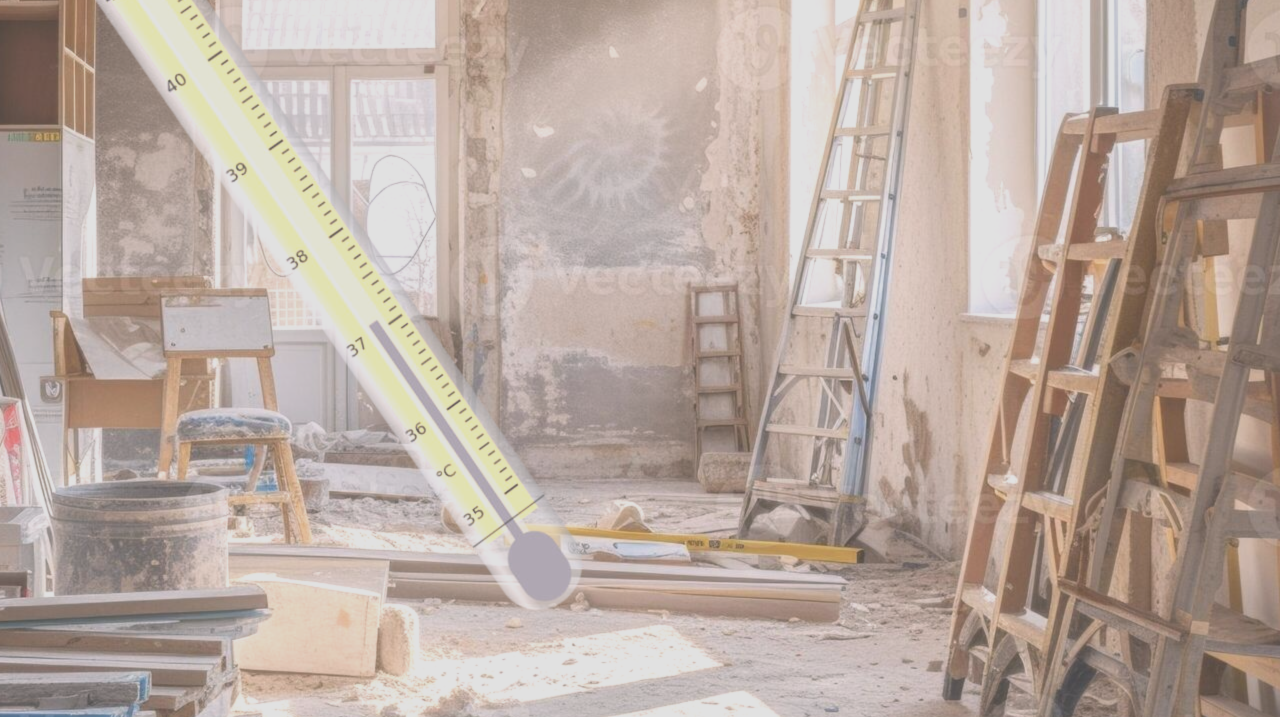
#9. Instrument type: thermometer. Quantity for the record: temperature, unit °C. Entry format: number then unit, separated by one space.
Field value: 37.1 °C
